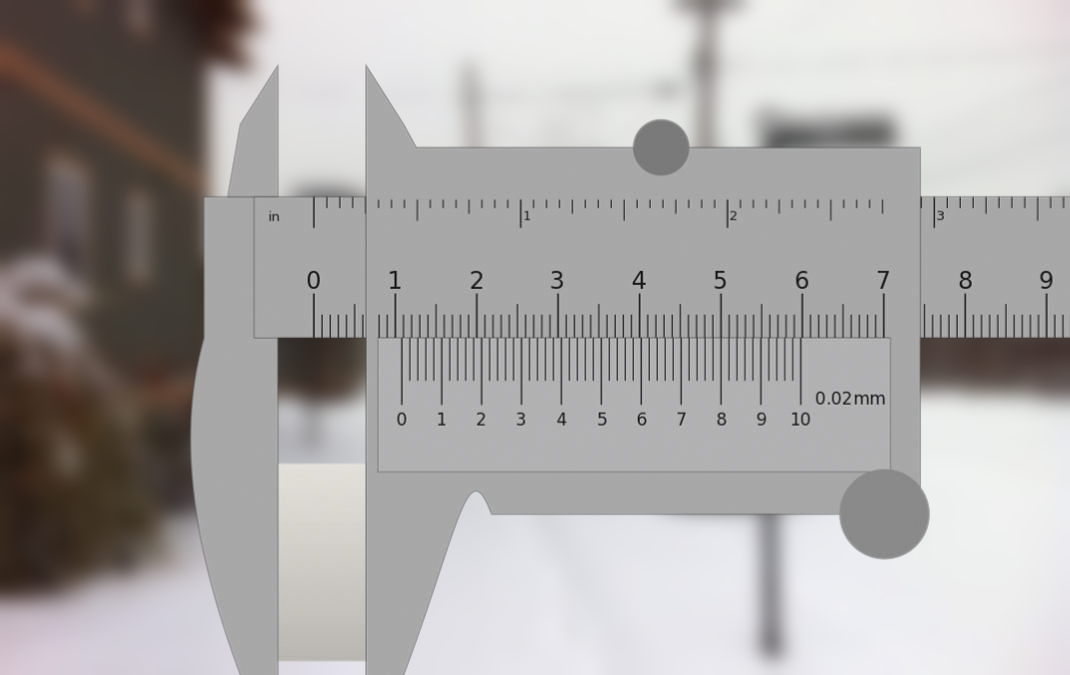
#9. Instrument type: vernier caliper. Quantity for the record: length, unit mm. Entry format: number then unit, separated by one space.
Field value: 10.8 mm
